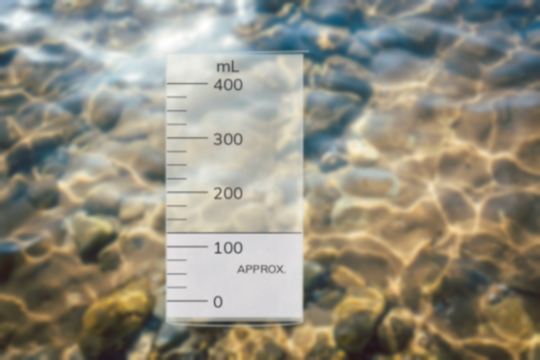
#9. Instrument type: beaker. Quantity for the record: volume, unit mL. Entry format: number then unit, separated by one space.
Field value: 125 mL
